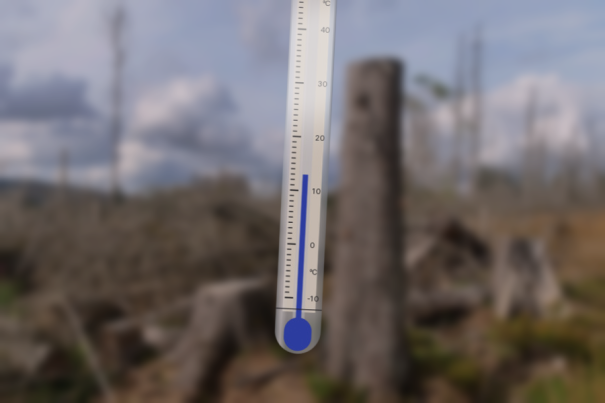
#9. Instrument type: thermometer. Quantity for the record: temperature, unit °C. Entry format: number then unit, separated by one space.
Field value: 13 °C
